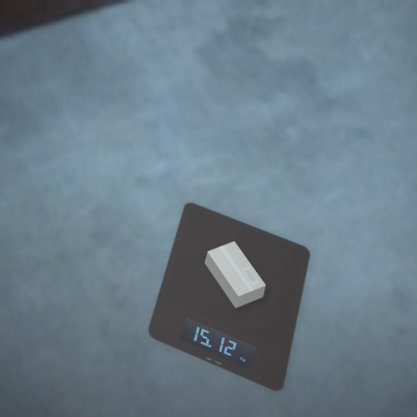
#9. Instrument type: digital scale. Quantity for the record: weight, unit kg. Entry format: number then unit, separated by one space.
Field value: 15.12 kg
